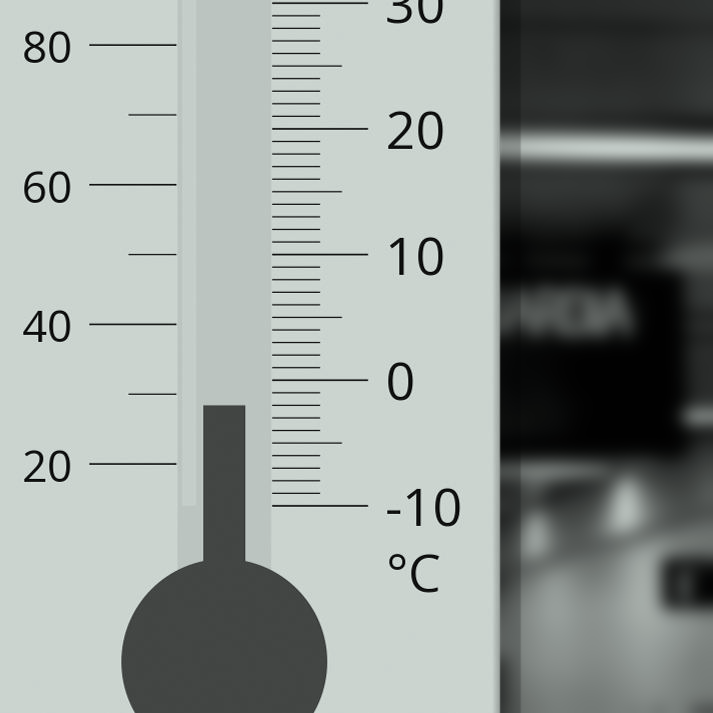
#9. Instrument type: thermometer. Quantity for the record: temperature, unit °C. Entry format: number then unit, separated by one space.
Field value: -2 °C
